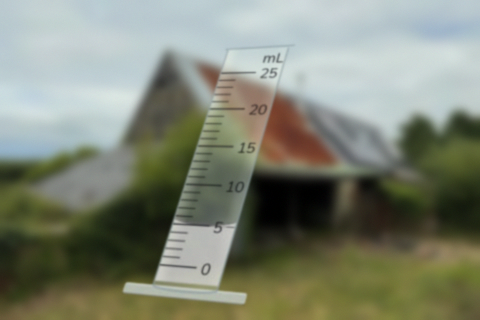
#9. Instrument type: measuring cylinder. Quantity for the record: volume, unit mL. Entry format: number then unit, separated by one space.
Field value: 5 mL
